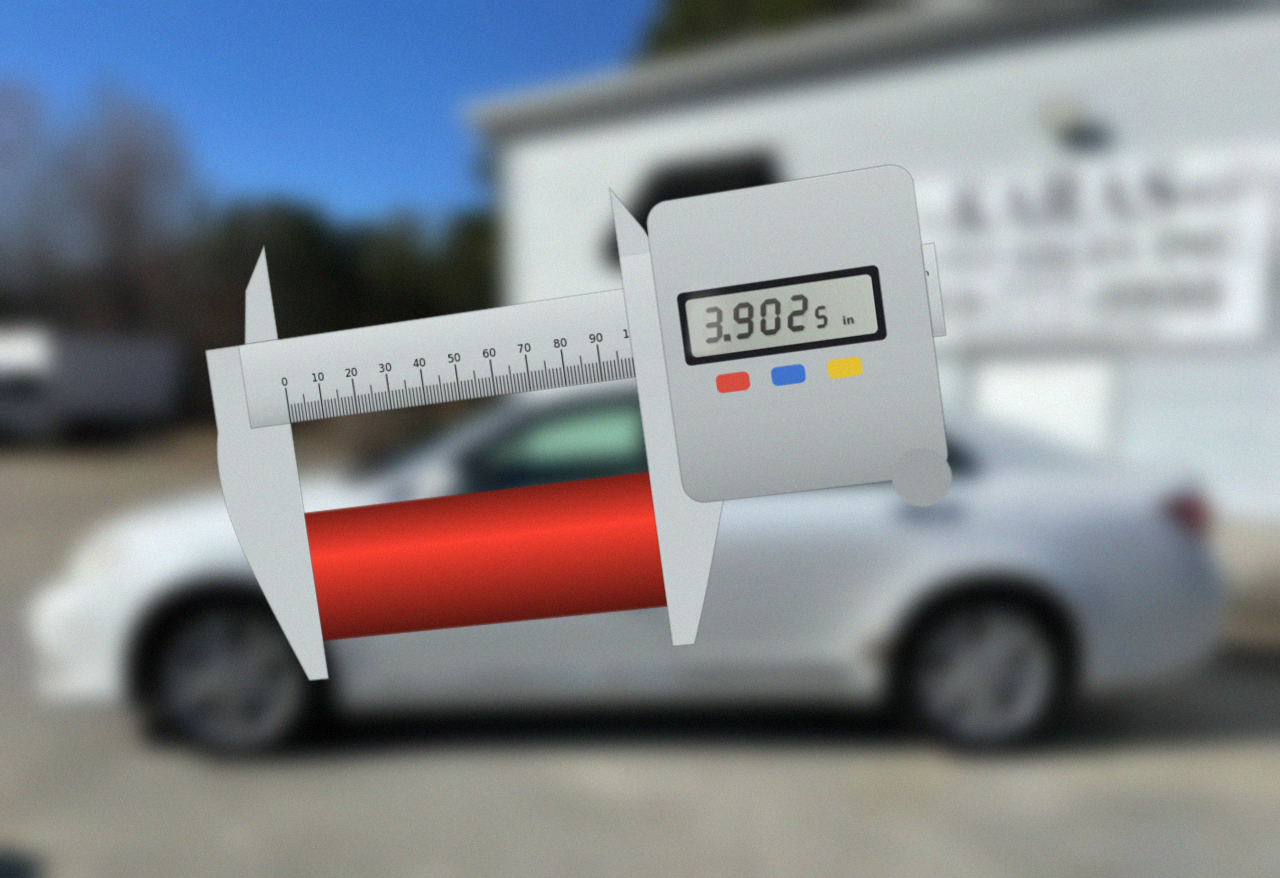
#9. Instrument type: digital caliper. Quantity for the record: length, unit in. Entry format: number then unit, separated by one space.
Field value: 3.9025 in
